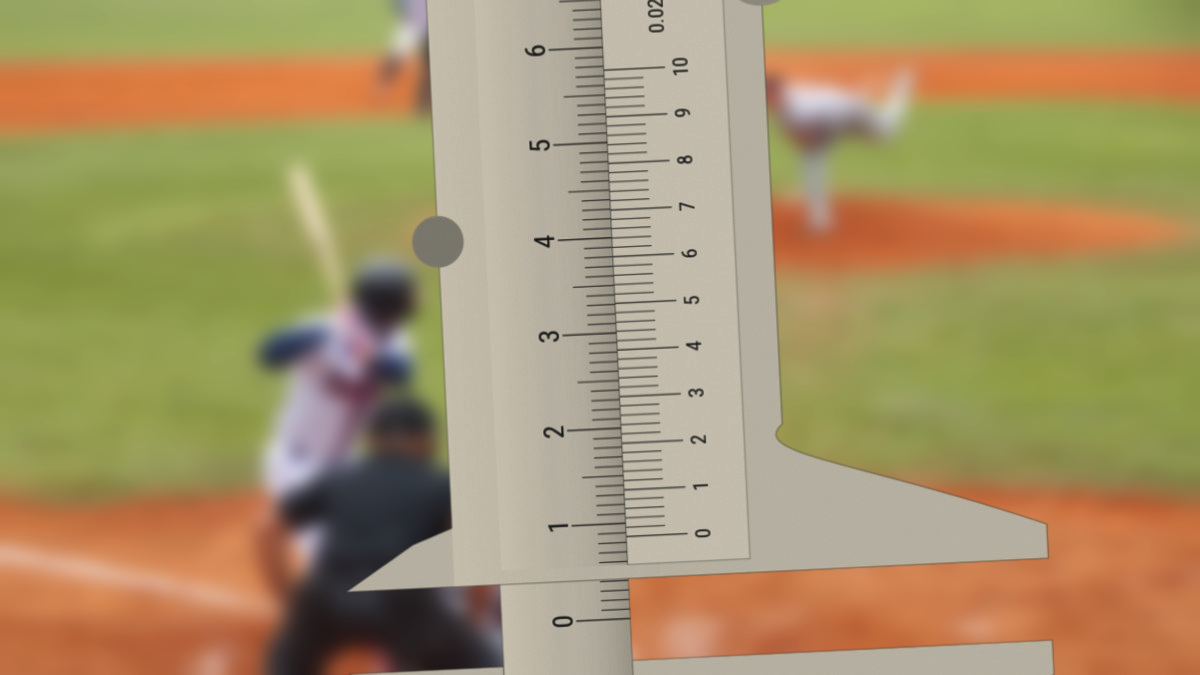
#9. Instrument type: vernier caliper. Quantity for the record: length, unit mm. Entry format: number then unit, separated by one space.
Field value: 8.6 mm
